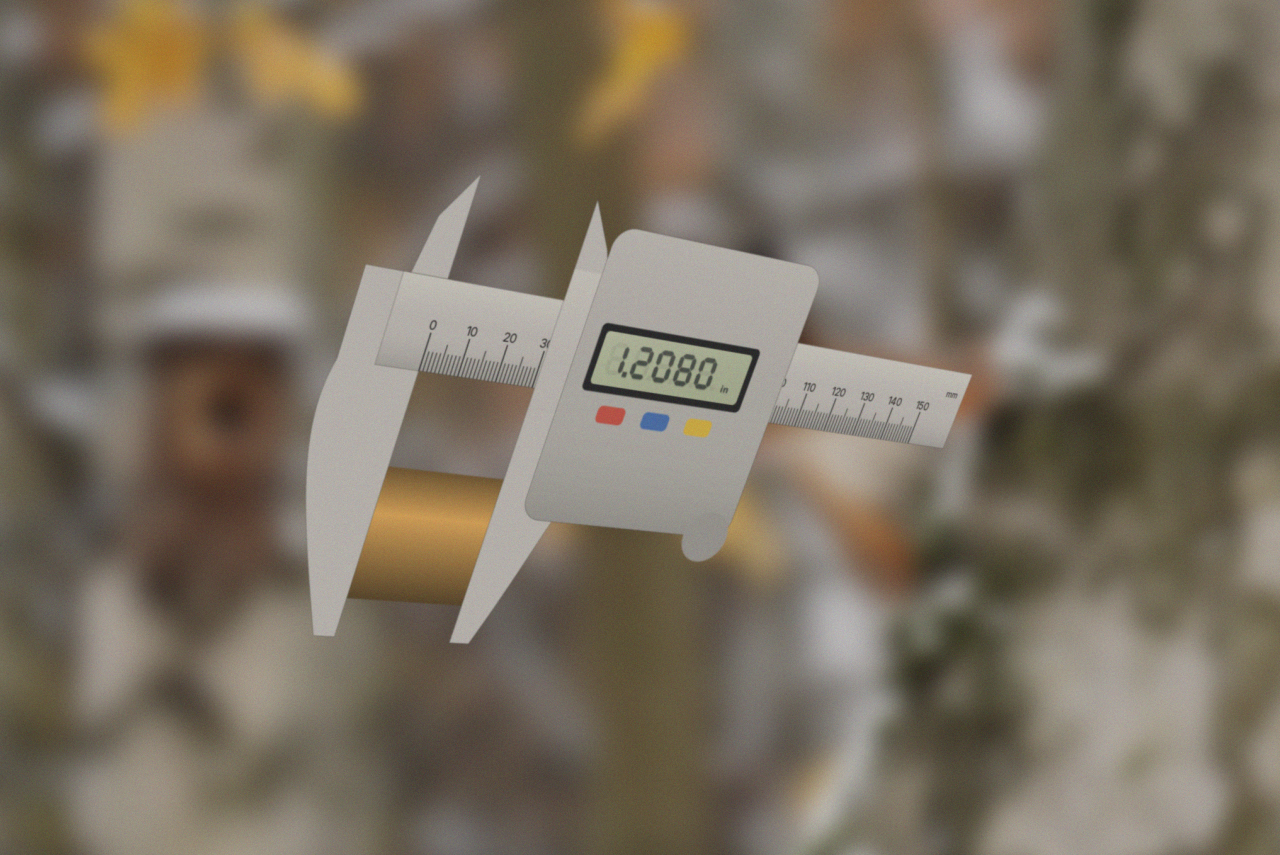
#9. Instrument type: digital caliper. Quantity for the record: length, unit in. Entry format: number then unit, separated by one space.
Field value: 1.2080 in
